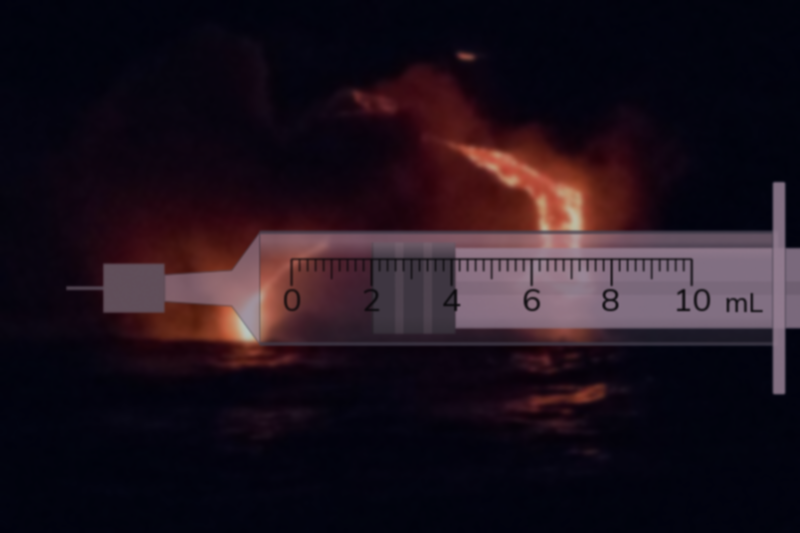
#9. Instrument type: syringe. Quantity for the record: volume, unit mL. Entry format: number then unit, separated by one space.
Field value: 2 mL
